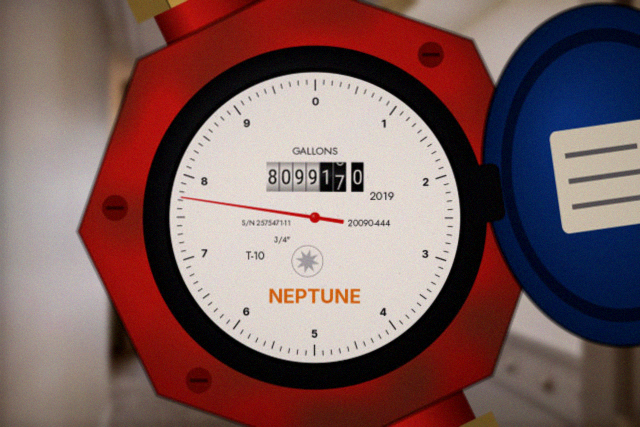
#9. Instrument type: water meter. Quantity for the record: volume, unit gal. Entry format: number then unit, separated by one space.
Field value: 8099167.7 gal
